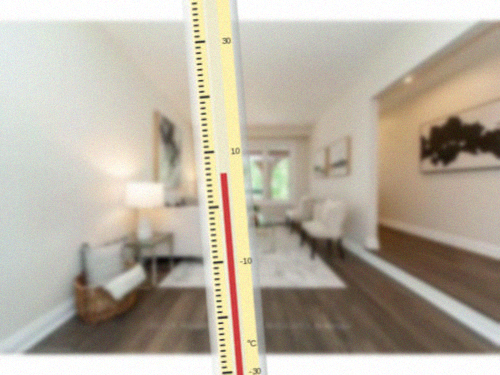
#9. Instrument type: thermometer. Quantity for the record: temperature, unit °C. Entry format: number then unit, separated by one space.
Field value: 6 °C
